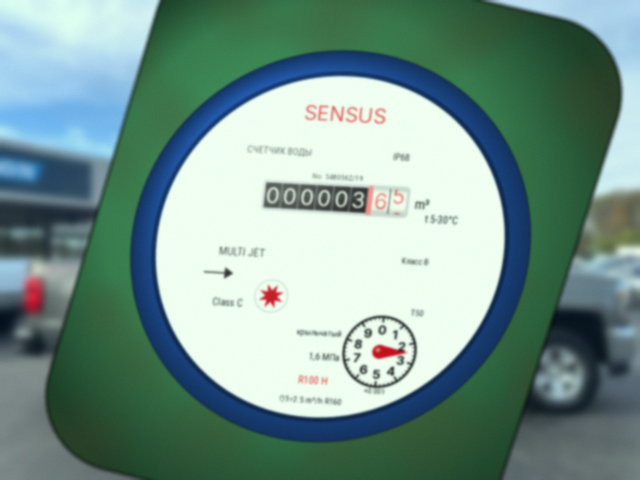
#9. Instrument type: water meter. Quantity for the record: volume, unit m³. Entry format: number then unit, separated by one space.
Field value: 3.652 m³
